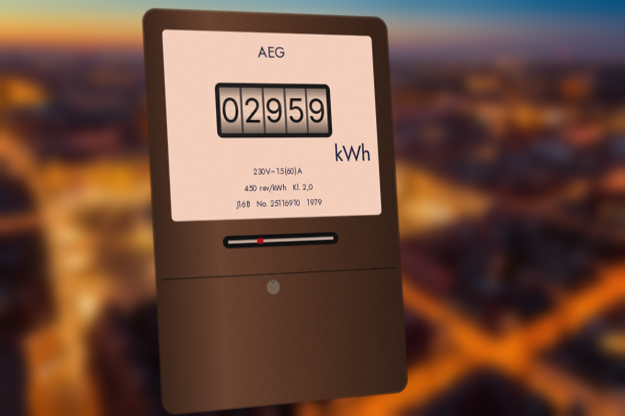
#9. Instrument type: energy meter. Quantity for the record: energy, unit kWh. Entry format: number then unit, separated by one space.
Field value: 2959 kWh
